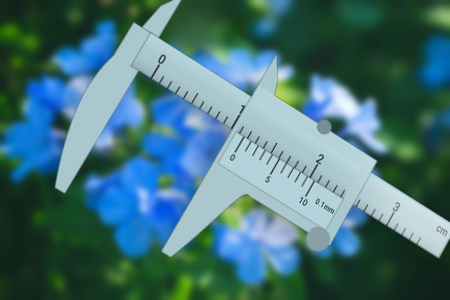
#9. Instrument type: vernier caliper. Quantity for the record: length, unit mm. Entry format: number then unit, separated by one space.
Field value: 11.6 mm
